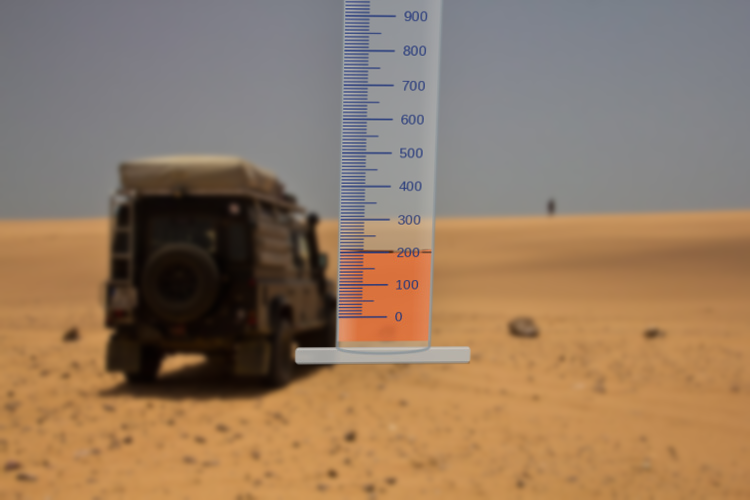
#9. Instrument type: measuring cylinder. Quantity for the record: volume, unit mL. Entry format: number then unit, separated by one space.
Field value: 200 mL
